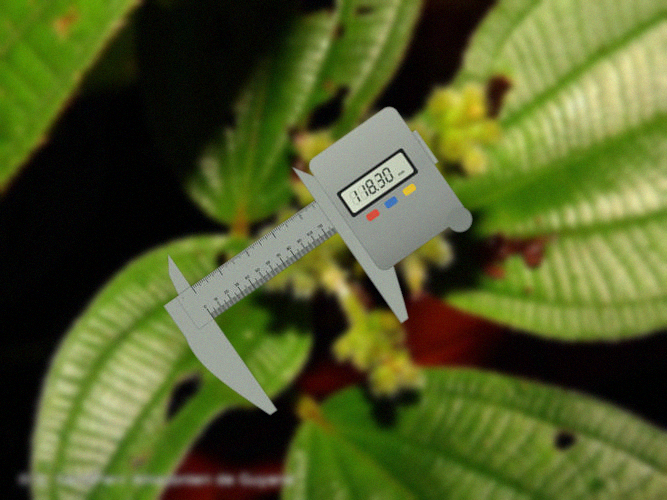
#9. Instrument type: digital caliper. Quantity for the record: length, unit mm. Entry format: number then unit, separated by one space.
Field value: 118.30 mm
